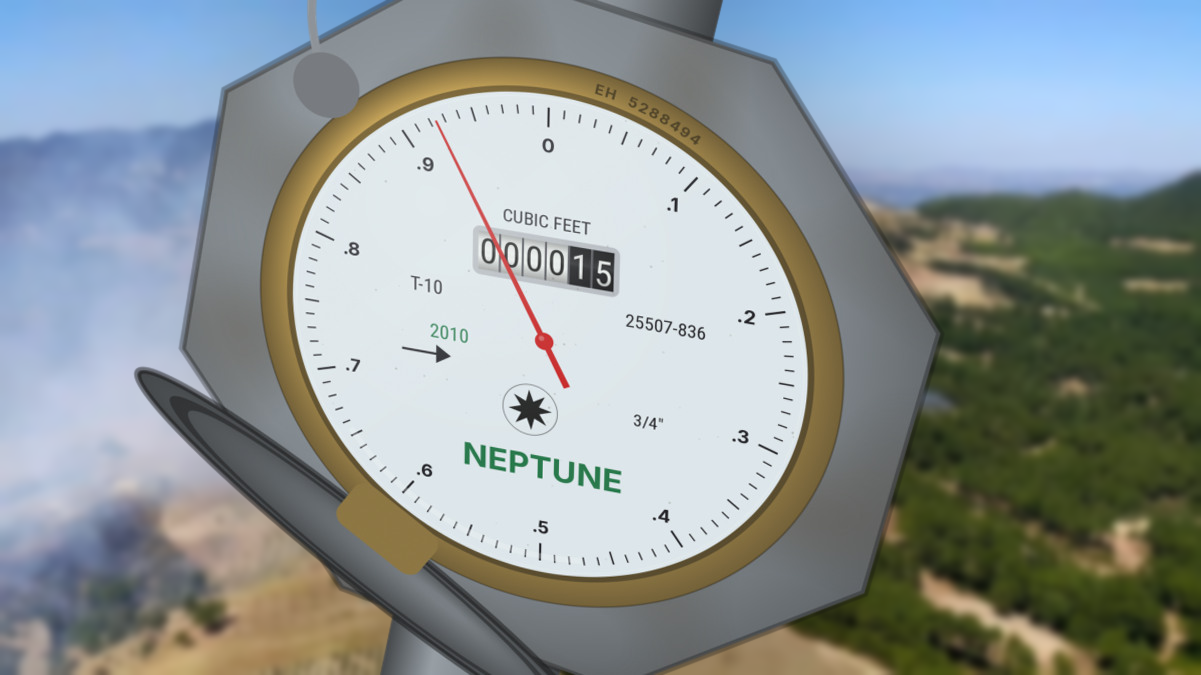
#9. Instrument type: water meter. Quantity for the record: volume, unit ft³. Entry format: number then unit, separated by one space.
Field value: 14.92 ft³
